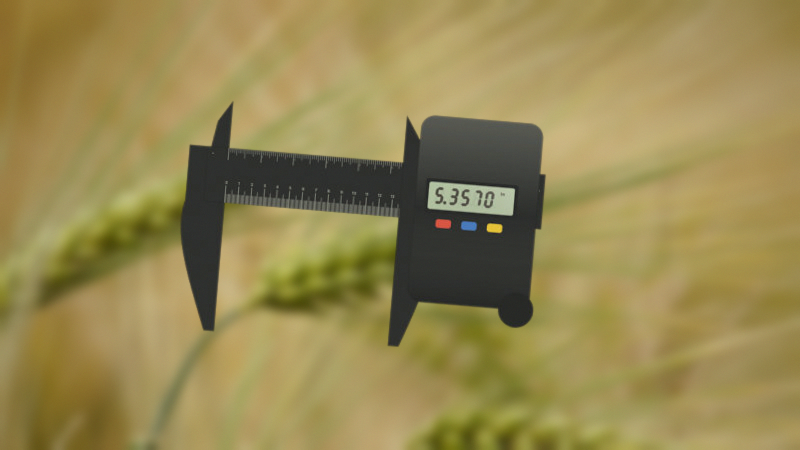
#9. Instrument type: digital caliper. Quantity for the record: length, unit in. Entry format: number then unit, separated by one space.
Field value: 5.3570 in
